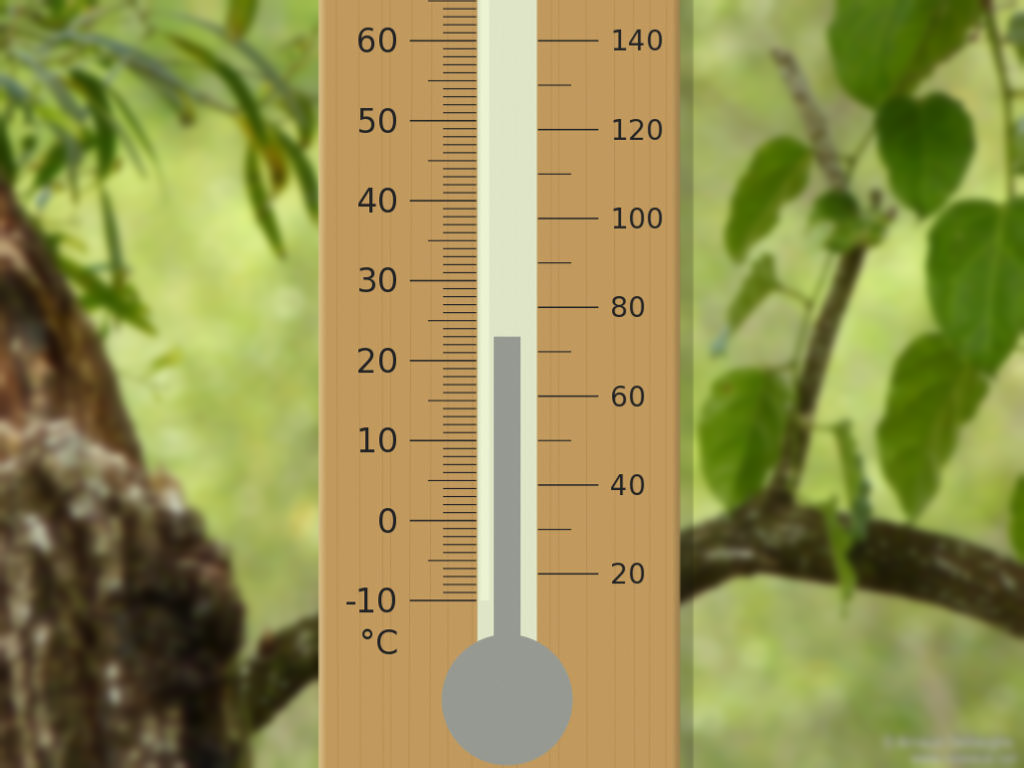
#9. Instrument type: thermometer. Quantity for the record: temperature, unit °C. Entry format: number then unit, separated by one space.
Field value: 23 °C
